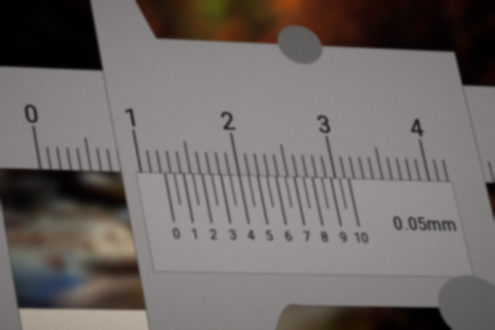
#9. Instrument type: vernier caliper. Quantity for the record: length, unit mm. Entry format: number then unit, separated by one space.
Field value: 12.4 mm
